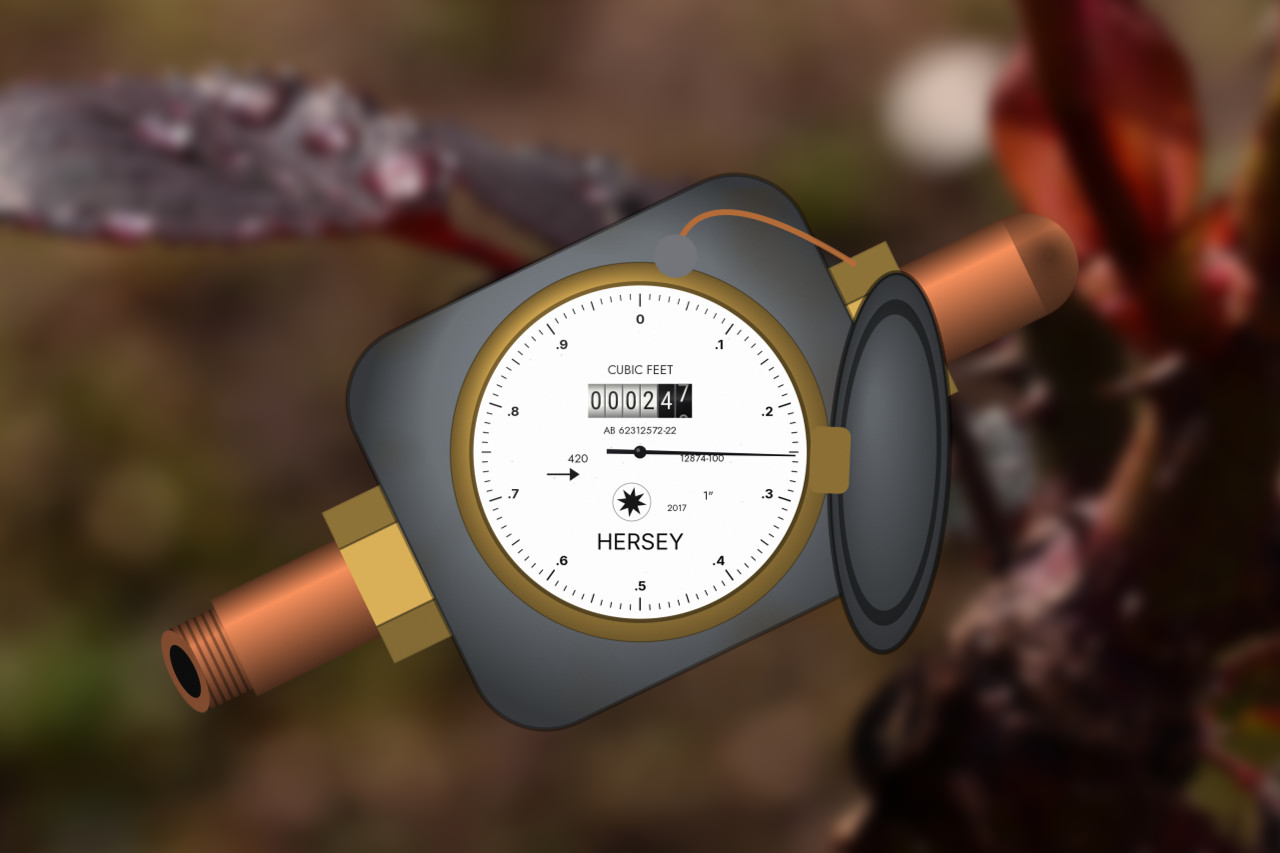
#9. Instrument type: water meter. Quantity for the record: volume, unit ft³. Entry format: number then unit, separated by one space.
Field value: 247.25 ft³
